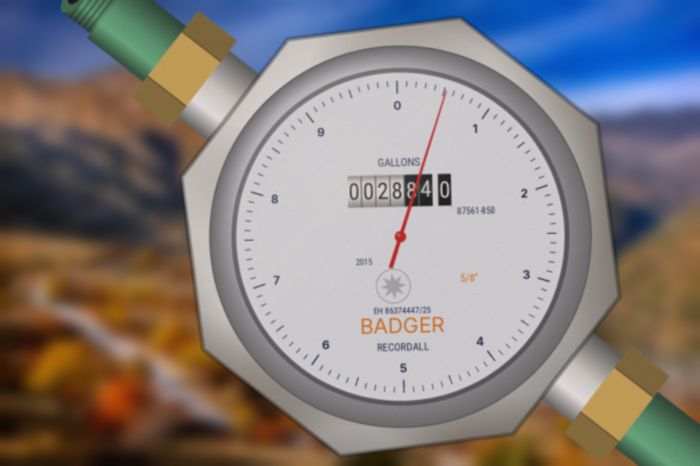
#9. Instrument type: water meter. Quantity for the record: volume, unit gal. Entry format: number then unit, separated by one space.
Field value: 28840.5 gal
